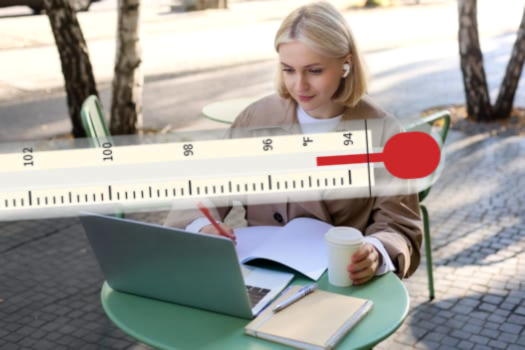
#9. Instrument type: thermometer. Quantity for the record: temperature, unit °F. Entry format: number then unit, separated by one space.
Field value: 94.8 °F
